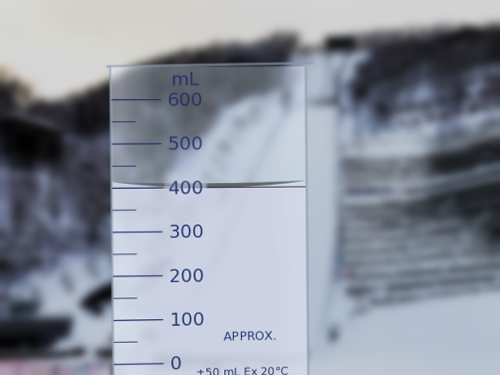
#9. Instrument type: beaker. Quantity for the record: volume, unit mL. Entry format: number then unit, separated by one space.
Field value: 400 mL
